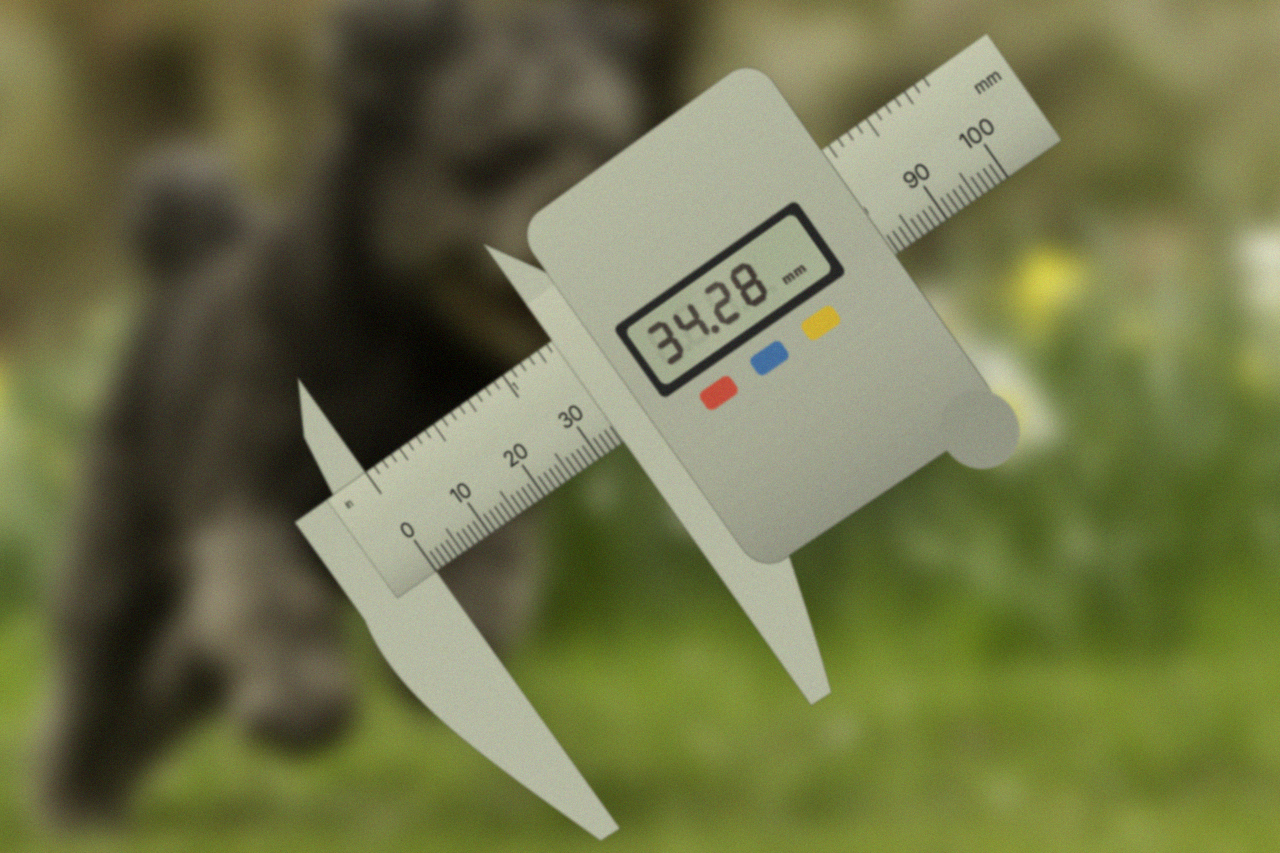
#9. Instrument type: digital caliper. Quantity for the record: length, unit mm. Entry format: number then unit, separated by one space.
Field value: 34.28 mm
